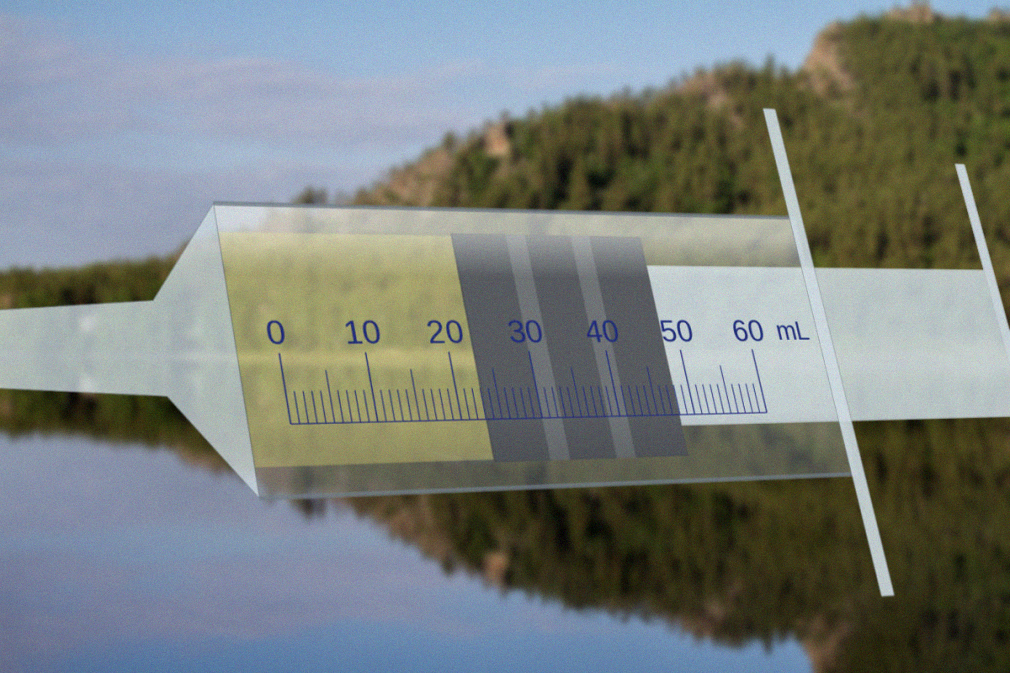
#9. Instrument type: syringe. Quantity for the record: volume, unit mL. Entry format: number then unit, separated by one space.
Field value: 23 mL
